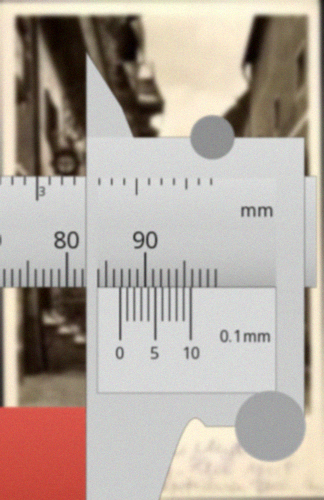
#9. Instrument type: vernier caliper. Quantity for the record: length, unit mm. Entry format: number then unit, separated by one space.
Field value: 86.8 mm
